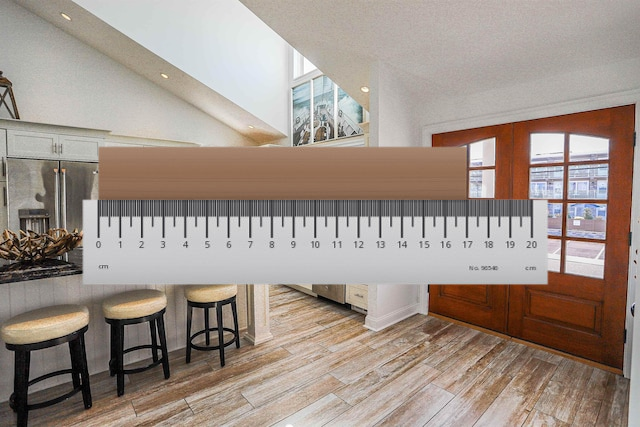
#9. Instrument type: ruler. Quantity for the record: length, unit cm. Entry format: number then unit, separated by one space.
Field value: 17 cm
